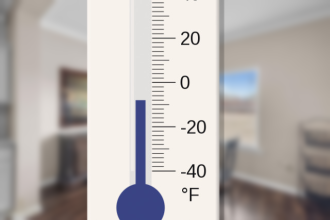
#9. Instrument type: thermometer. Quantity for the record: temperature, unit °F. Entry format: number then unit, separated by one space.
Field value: -8 °F
